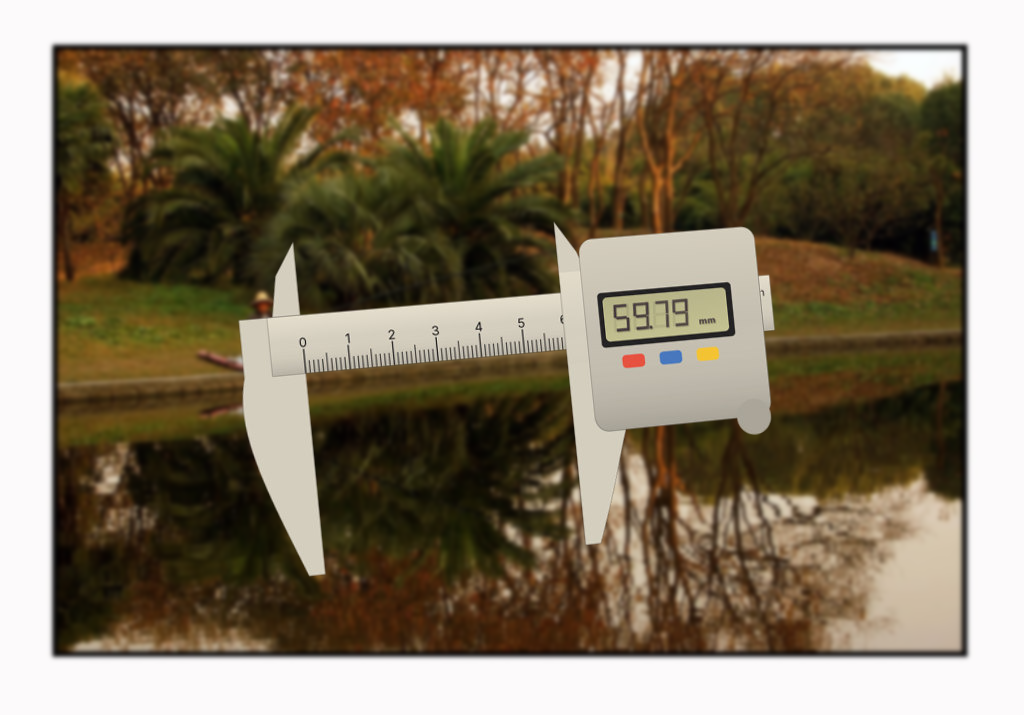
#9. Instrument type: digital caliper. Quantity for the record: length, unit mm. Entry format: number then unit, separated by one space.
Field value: 59.79 mm
